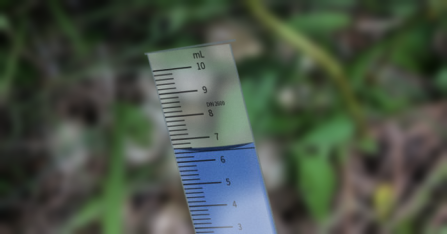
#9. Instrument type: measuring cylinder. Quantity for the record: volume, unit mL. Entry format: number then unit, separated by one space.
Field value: 6.4 mL
